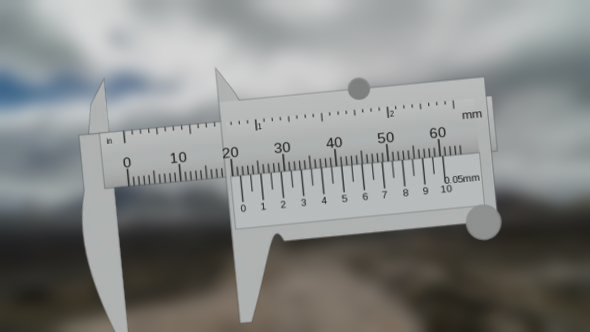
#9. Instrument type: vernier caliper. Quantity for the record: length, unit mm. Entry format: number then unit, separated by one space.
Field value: 21.5 mm
